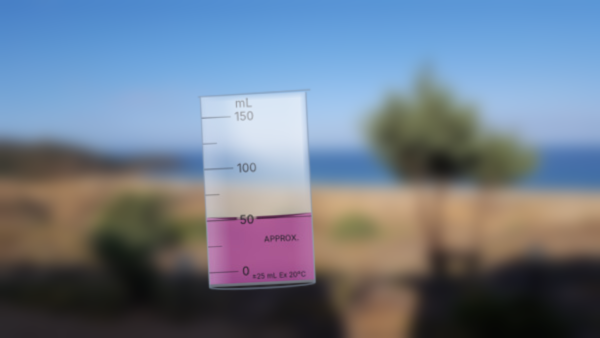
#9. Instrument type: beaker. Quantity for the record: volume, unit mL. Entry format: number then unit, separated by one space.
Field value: 50 mL
